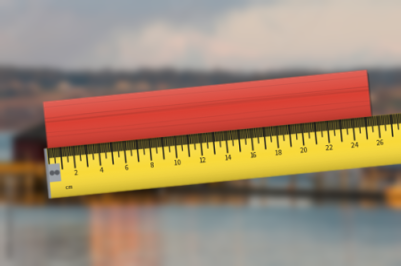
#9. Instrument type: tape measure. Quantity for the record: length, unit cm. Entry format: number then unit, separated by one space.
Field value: 25.5 cm
